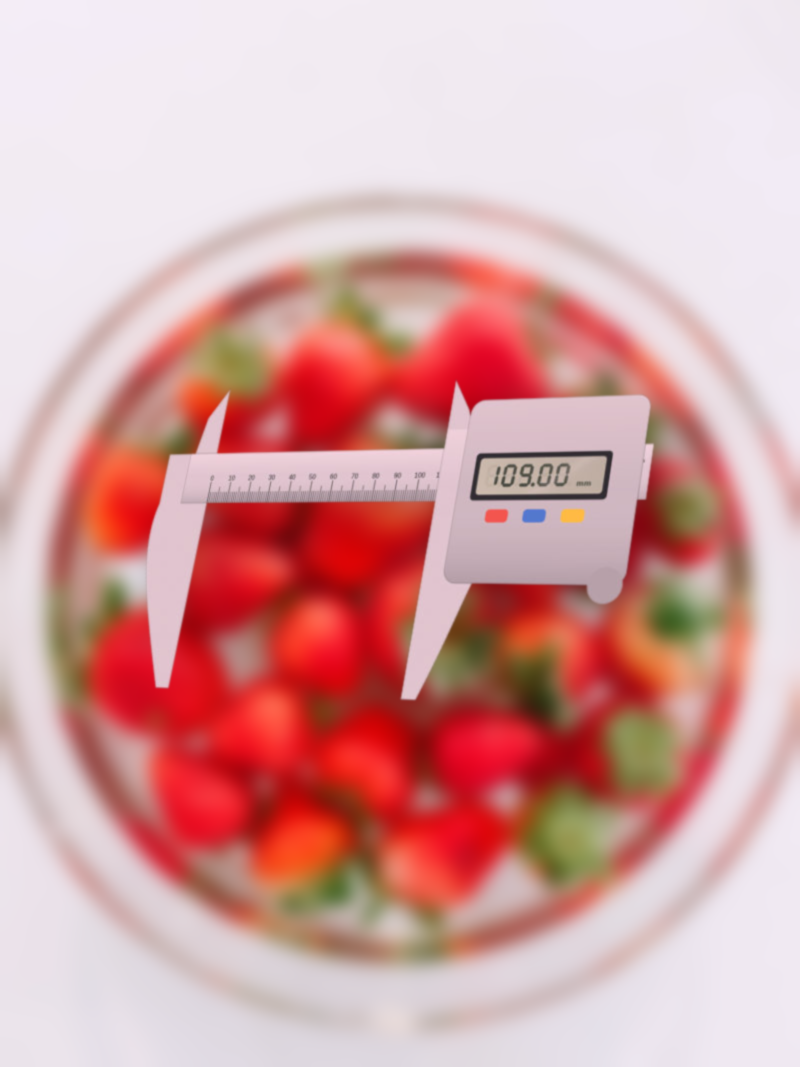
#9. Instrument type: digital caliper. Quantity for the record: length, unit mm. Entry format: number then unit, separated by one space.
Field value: 109.00 mm
